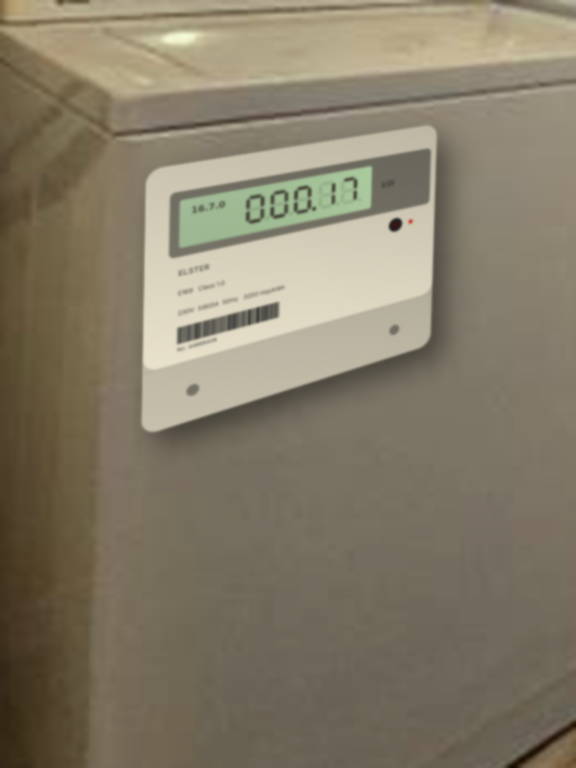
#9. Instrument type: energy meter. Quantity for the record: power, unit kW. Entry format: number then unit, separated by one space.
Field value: 0.17 kW
